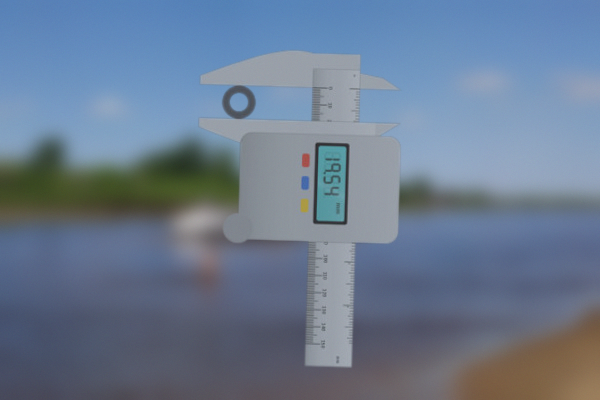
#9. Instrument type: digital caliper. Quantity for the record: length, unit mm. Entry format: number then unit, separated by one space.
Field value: 19.54 mm
